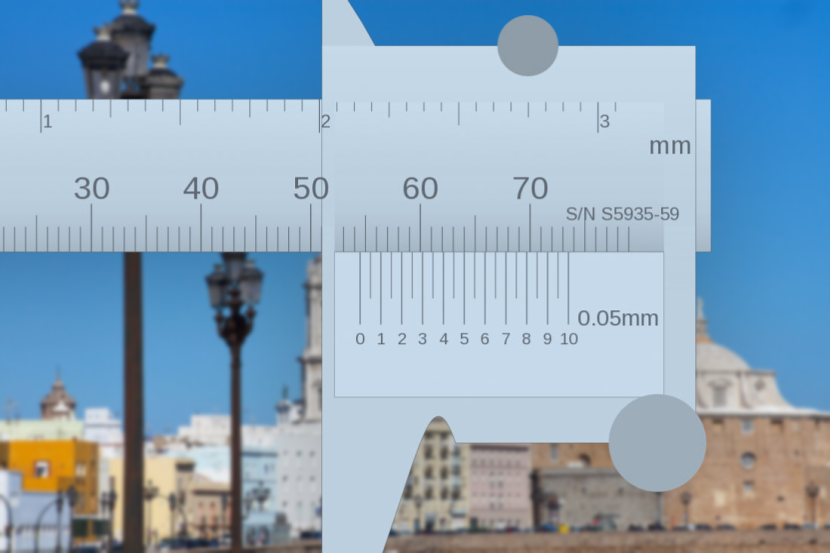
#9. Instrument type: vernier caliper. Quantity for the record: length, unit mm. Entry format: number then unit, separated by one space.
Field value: 54.5 mm
